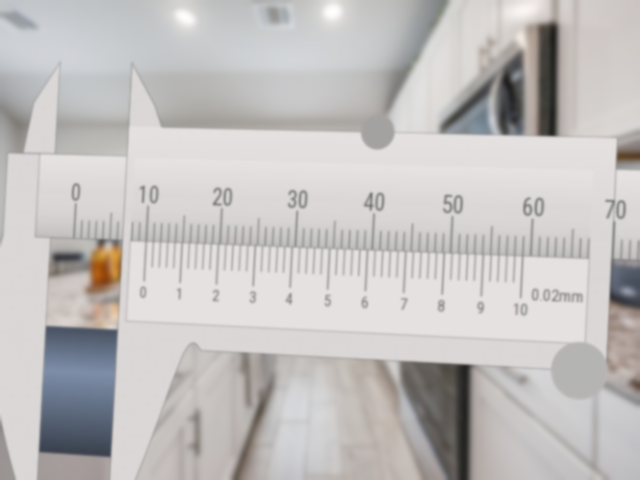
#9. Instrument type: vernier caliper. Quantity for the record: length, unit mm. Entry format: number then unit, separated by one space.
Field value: 10.0 mm
